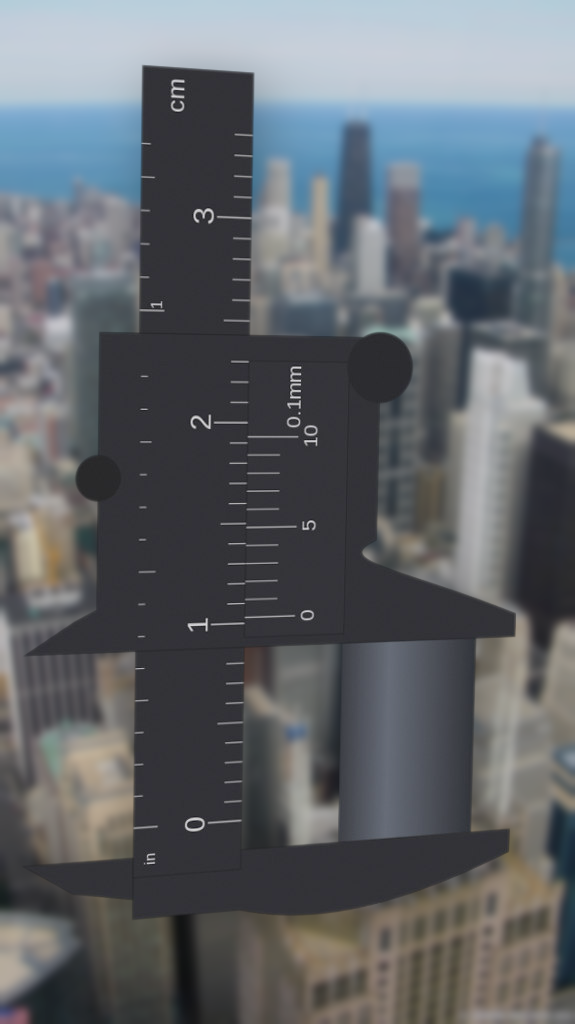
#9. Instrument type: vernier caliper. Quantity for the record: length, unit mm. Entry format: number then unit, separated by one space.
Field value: 10.3 mm
